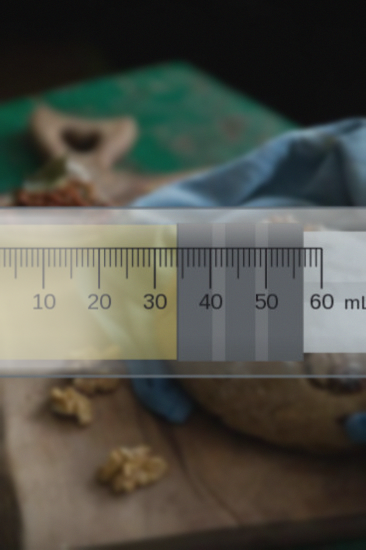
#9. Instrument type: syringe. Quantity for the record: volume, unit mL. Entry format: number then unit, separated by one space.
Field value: 34 mL
